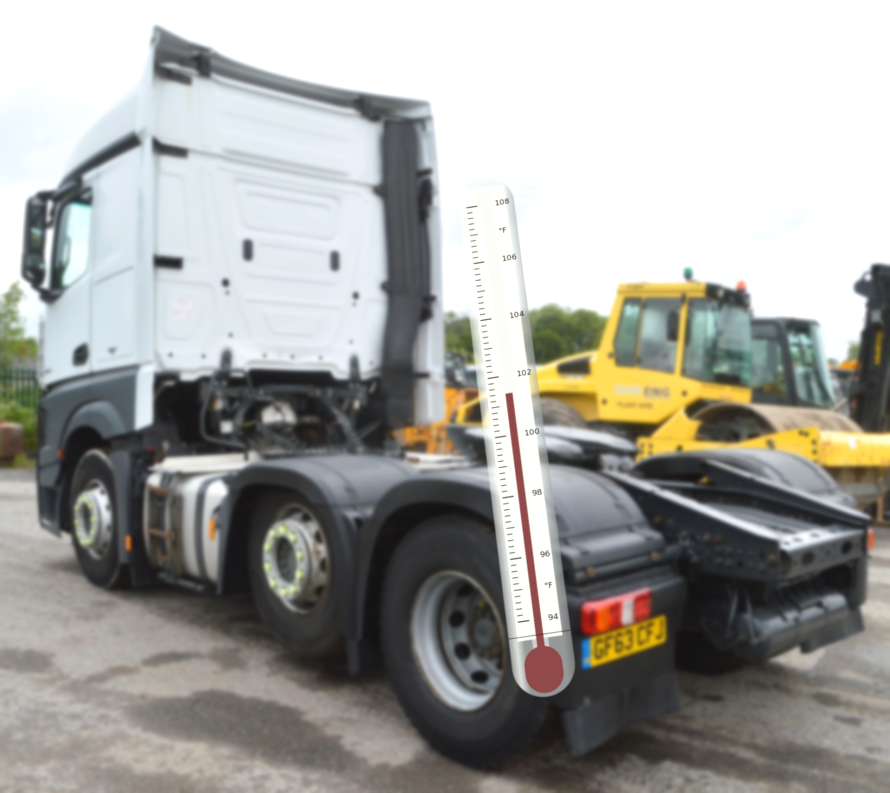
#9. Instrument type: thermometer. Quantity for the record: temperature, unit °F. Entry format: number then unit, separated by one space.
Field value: 101.4 °F
